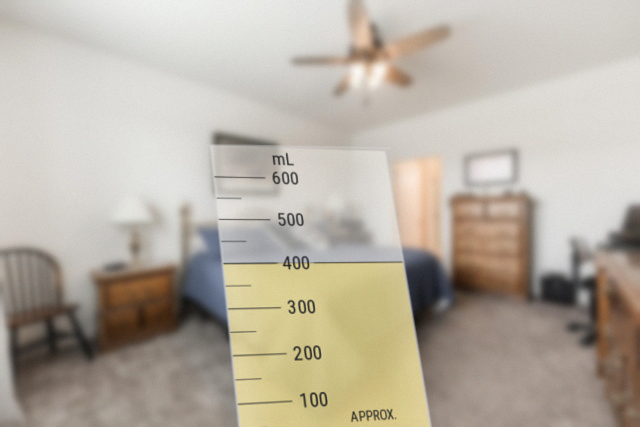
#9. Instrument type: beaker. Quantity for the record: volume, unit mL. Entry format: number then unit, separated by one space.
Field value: 400 mL
